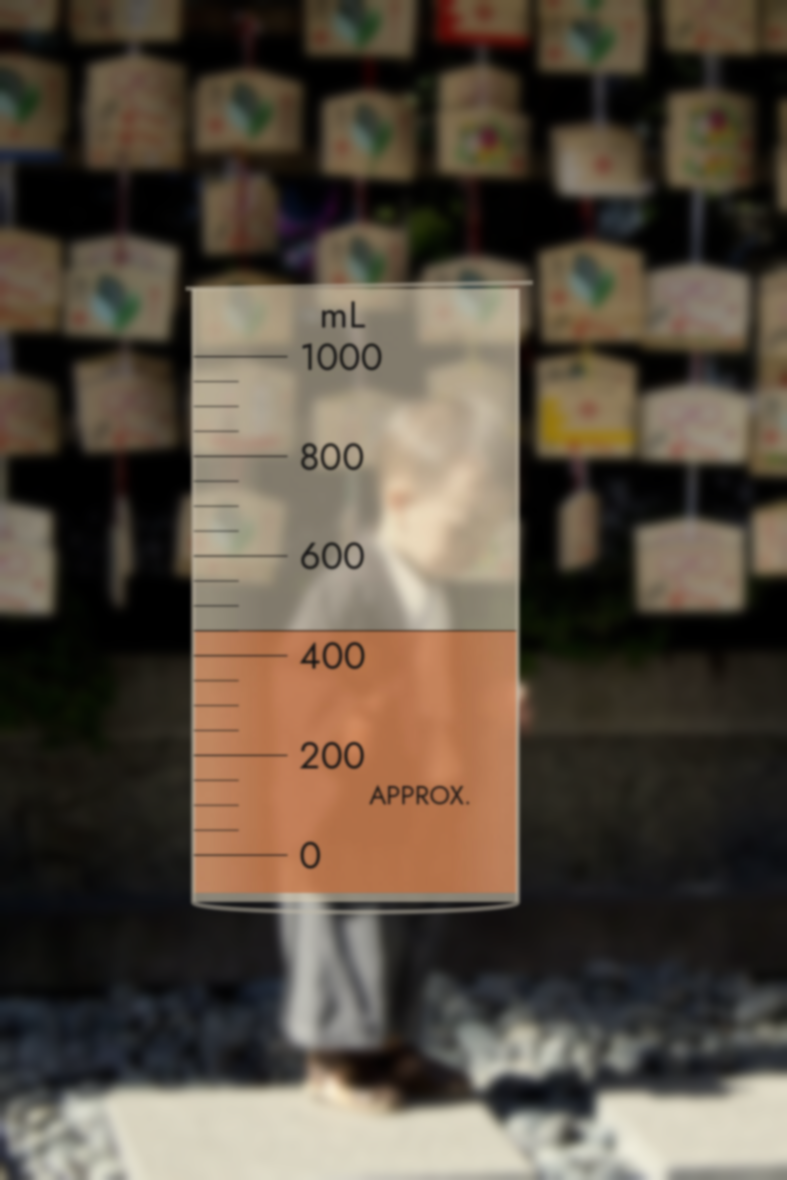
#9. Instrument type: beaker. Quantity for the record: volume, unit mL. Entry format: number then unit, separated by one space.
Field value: 450 mL
